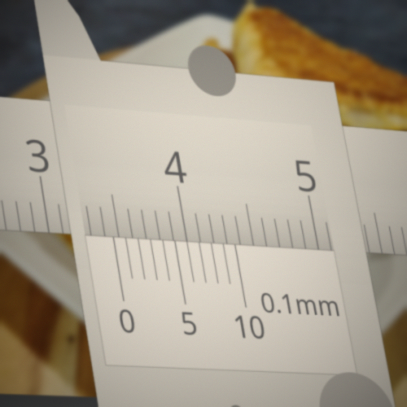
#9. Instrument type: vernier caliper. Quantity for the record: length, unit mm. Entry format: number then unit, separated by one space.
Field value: 34.6 mm
